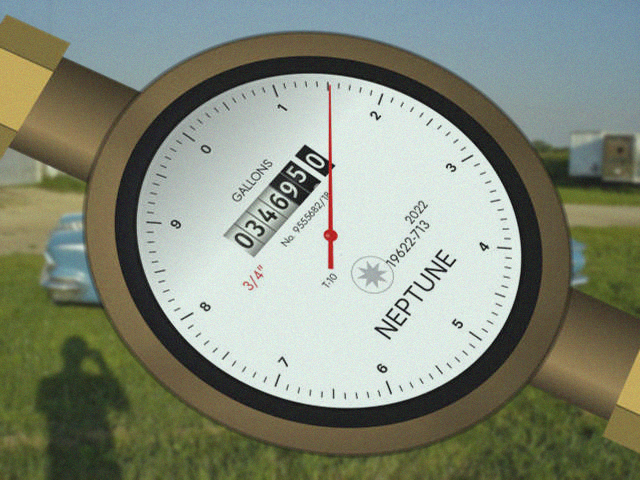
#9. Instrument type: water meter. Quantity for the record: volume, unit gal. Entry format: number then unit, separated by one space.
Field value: 346951.5 gal
